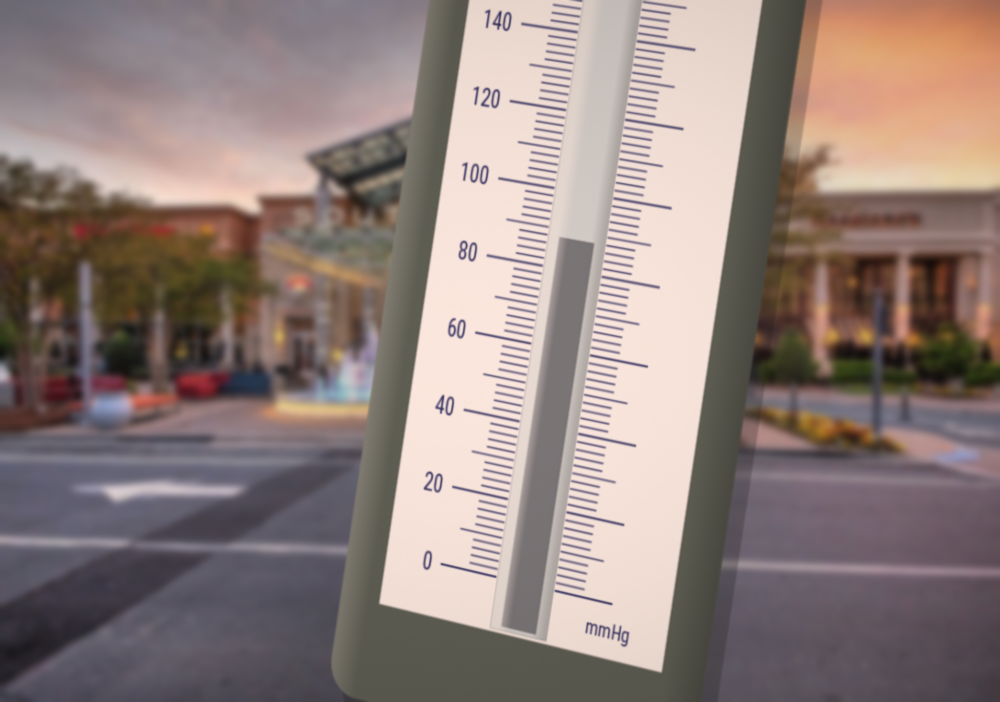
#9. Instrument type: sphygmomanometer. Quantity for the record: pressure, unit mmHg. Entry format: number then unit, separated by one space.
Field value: 88 mmHg
